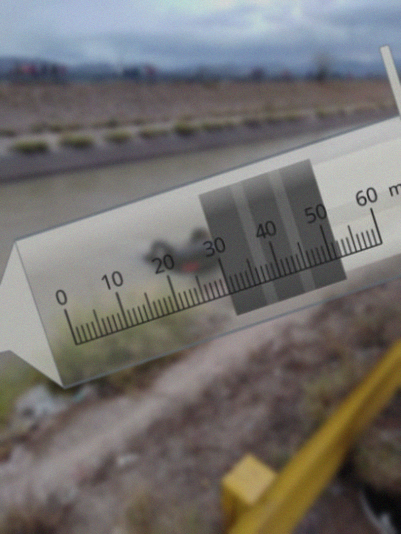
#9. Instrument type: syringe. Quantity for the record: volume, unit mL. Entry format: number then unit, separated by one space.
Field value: 30 mL
